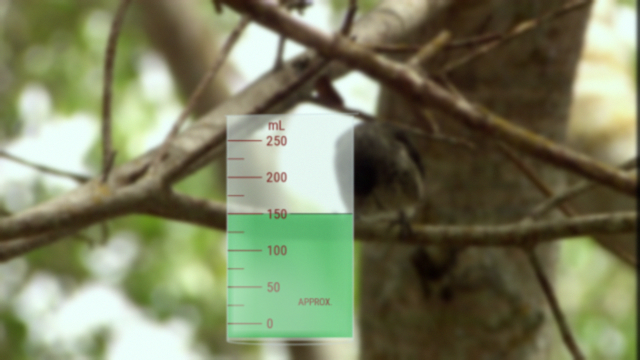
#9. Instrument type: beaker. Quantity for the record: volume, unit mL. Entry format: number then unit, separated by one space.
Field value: 150 mL
